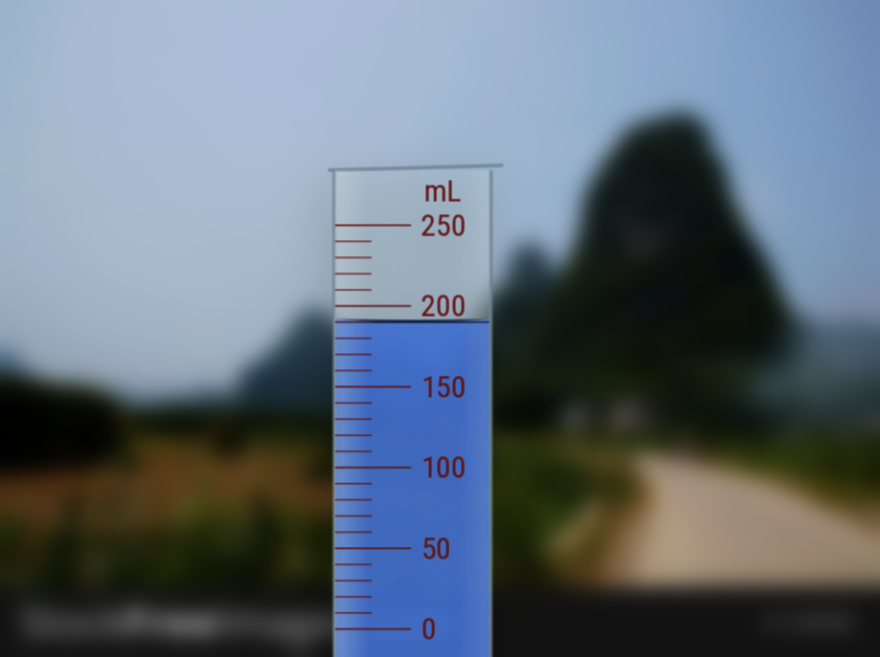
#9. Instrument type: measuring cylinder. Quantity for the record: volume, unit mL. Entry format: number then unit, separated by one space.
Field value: 190 mL
